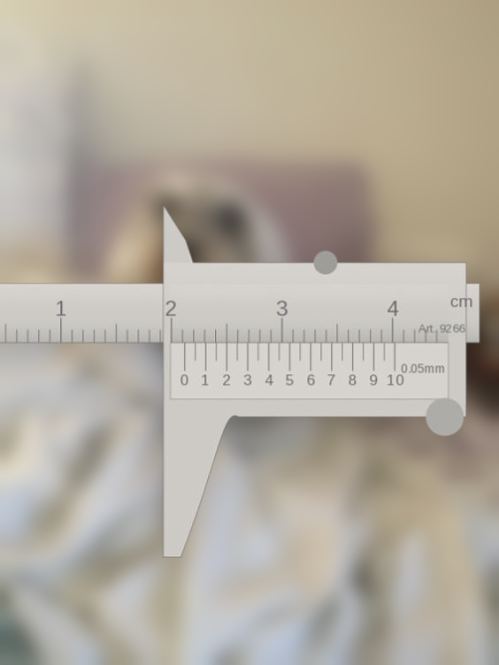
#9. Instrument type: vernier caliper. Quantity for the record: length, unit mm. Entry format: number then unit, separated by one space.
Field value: 21.2 mm
